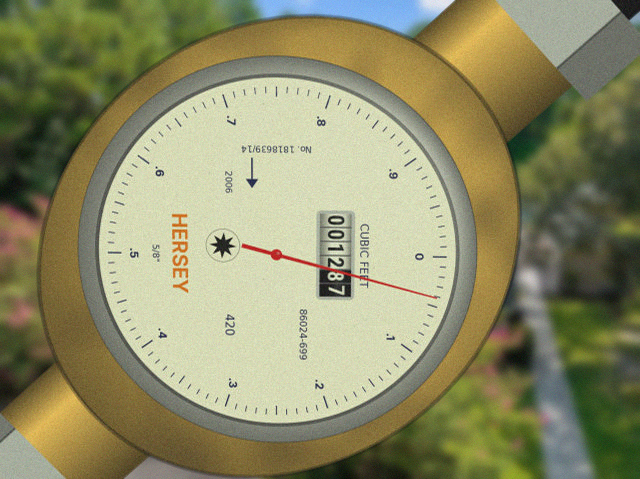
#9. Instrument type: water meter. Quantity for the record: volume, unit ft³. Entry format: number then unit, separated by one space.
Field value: 1287.04 ft³
